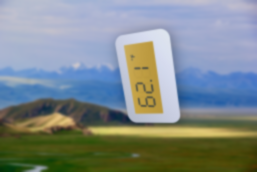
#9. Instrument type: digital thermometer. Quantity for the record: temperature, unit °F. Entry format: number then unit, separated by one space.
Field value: 62.1 °F
